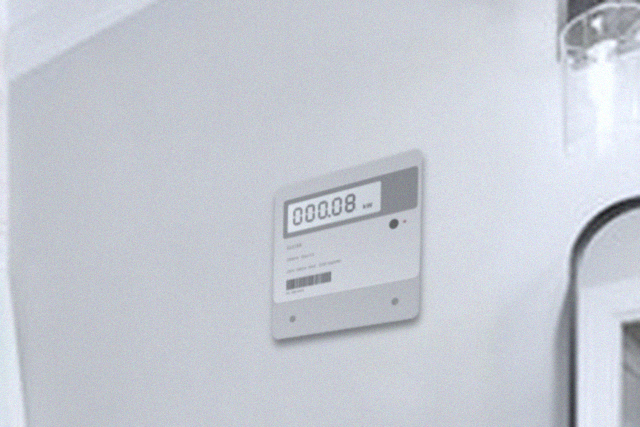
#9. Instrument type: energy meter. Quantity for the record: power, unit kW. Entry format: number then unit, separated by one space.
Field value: 0.08 kW
